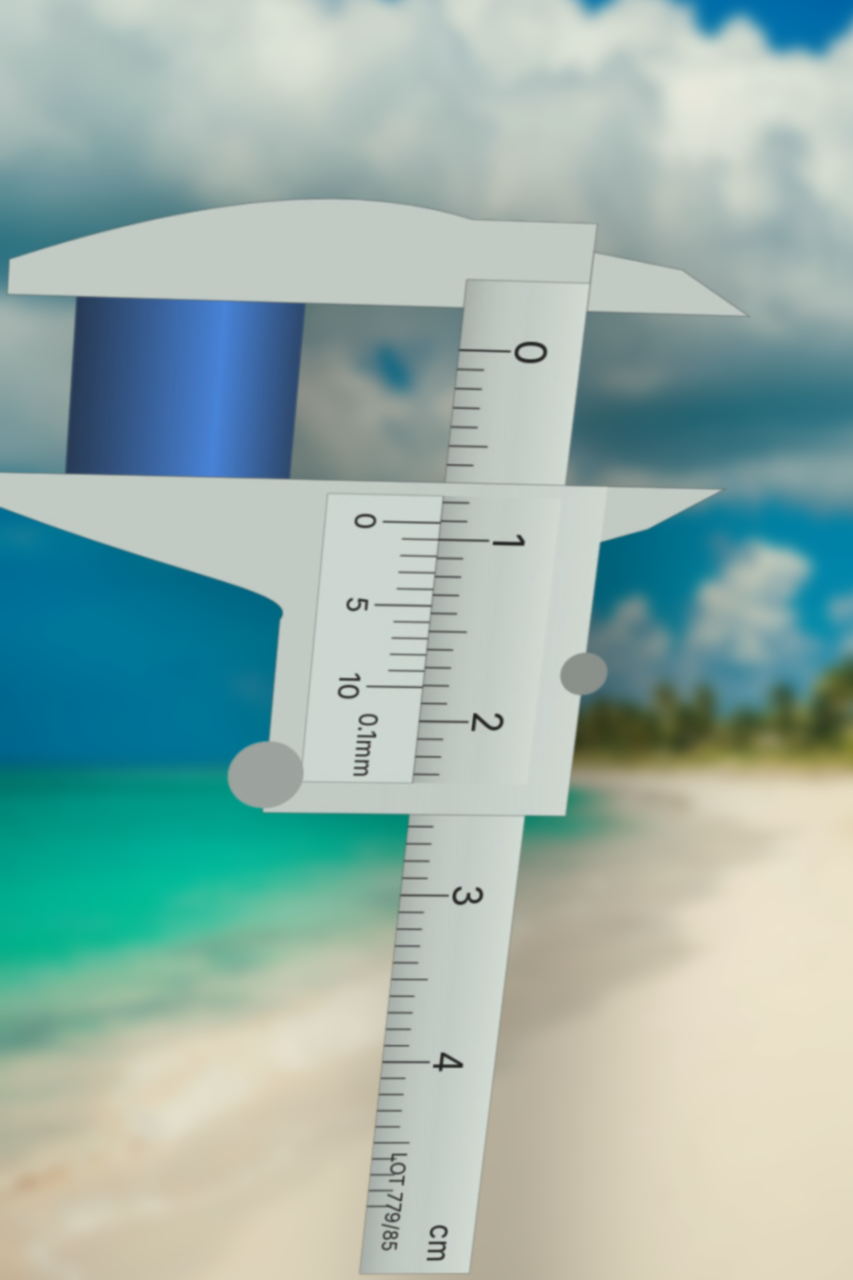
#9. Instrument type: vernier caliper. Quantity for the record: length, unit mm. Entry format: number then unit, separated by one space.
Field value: 9.1 mm
